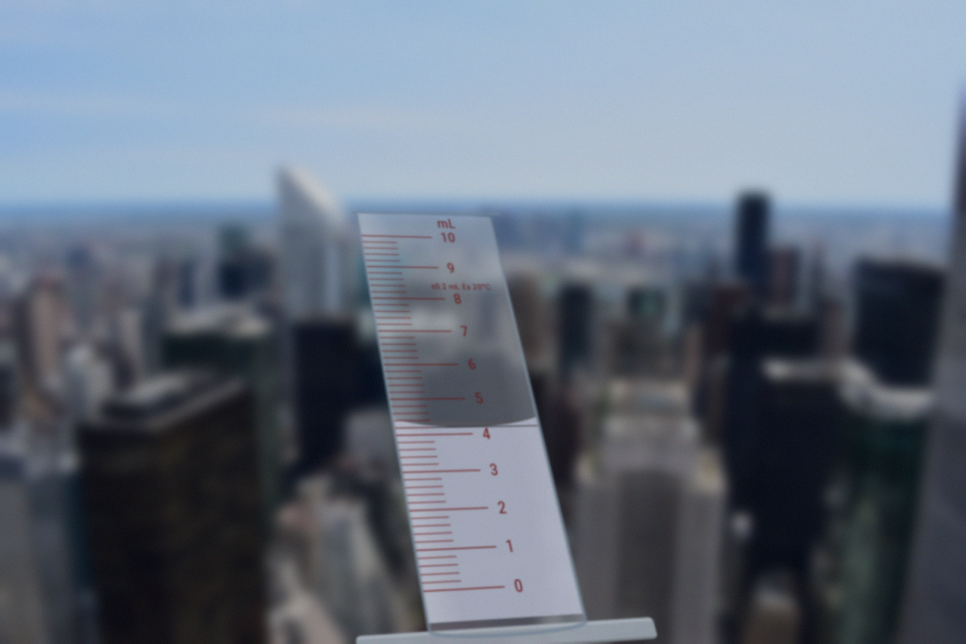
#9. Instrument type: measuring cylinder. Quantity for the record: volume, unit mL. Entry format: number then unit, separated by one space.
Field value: 4.2 mL
